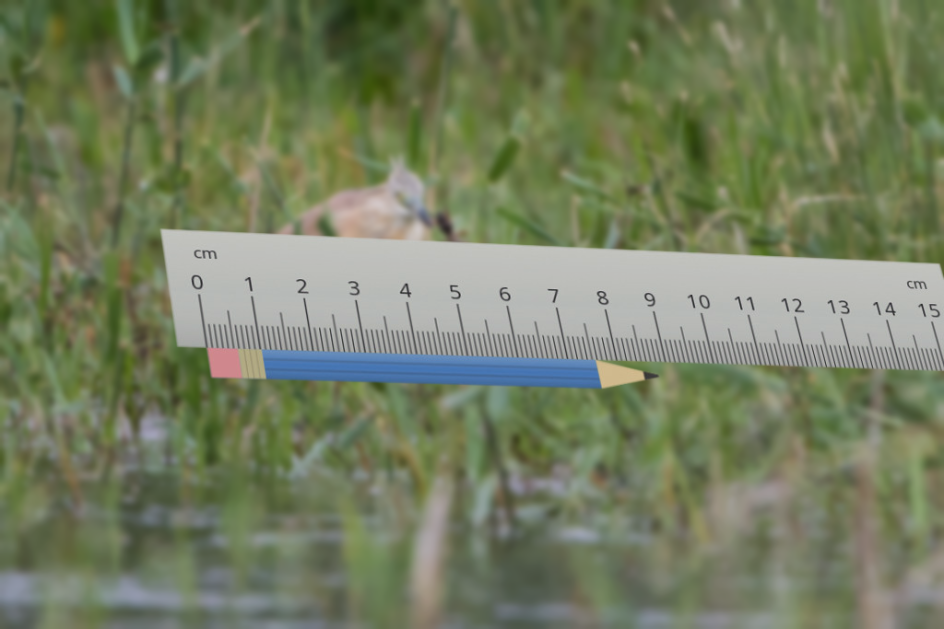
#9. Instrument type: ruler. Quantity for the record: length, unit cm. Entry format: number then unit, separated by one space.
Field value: 8.8 cm
